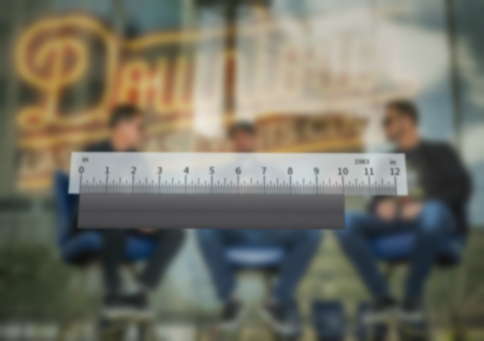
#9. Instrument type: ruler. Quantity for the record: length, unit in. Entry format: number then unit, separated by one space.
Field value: 10 in
